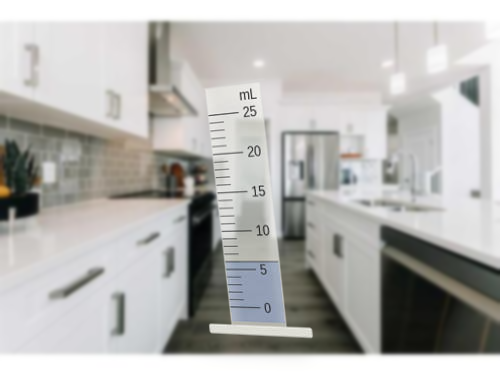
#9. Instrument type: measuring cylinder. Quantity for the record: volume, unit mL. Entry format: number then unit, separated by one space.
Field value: 6 mL
